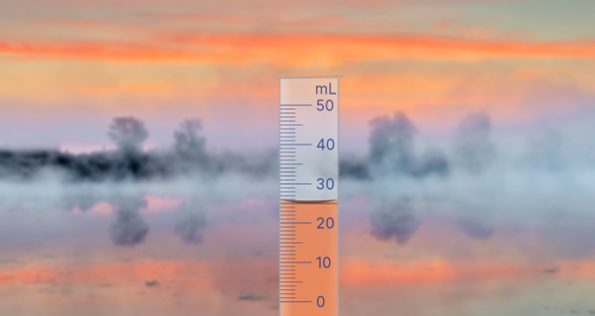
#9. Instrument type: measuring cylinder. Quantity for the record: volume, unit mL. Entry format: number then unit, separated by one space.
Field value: 25 mL
